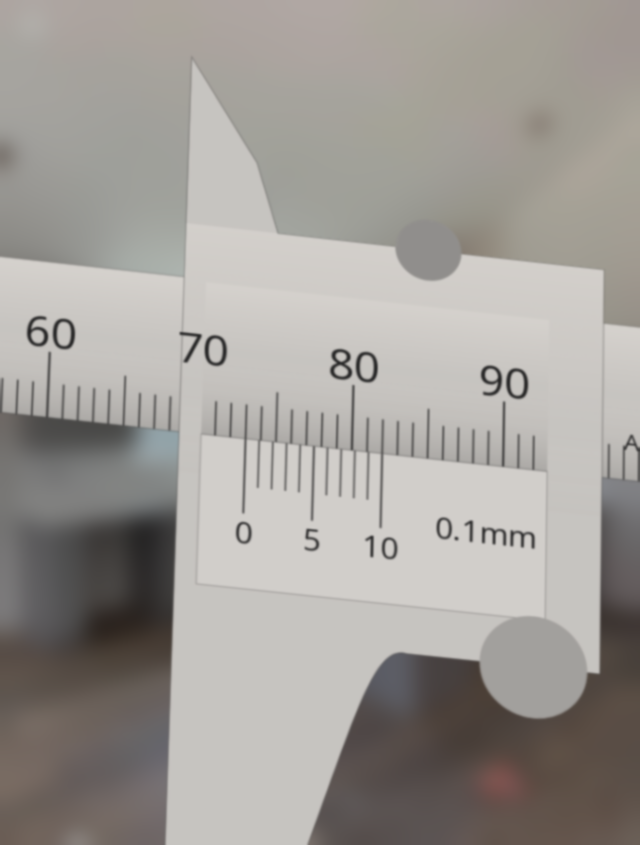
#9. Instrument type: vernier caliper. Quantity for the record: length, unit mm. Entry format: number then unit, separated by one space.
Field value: 73.0 mm
